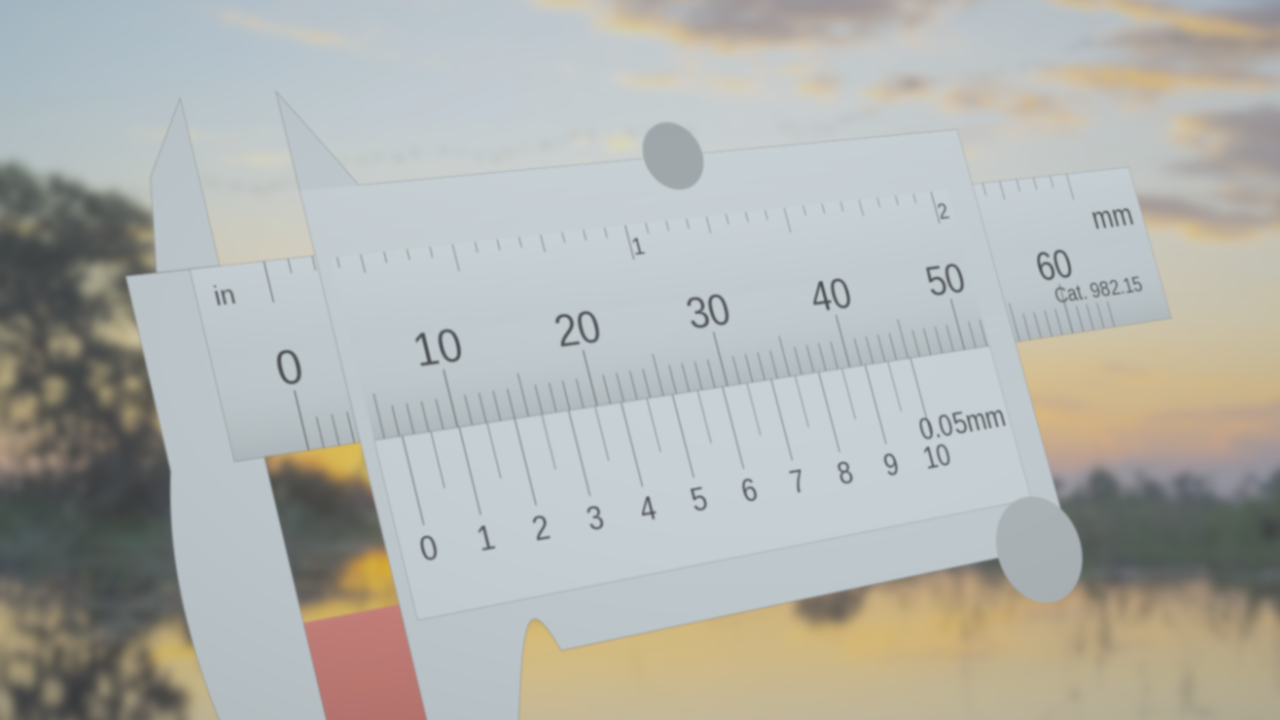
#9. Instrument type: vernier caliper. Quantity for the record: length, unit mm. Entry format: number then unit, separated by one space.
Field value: 6.2 mm
